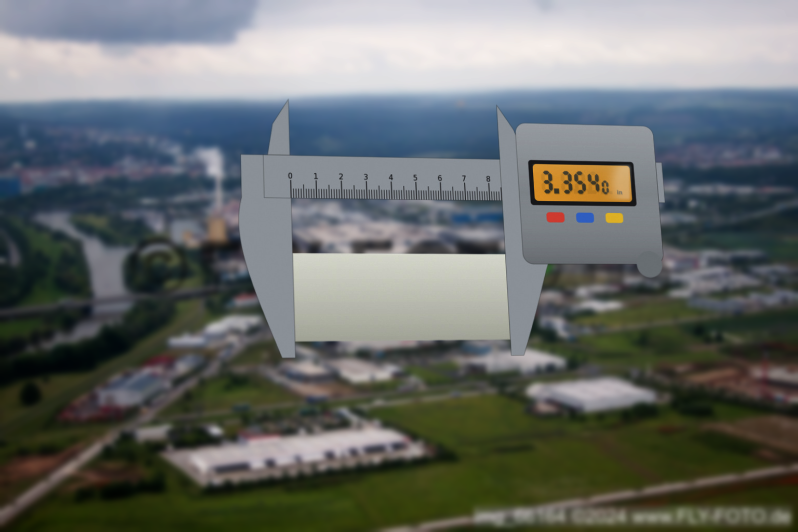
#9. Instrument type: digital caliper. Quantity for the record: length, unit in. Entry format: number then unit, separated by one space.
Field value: 3.3540 in
